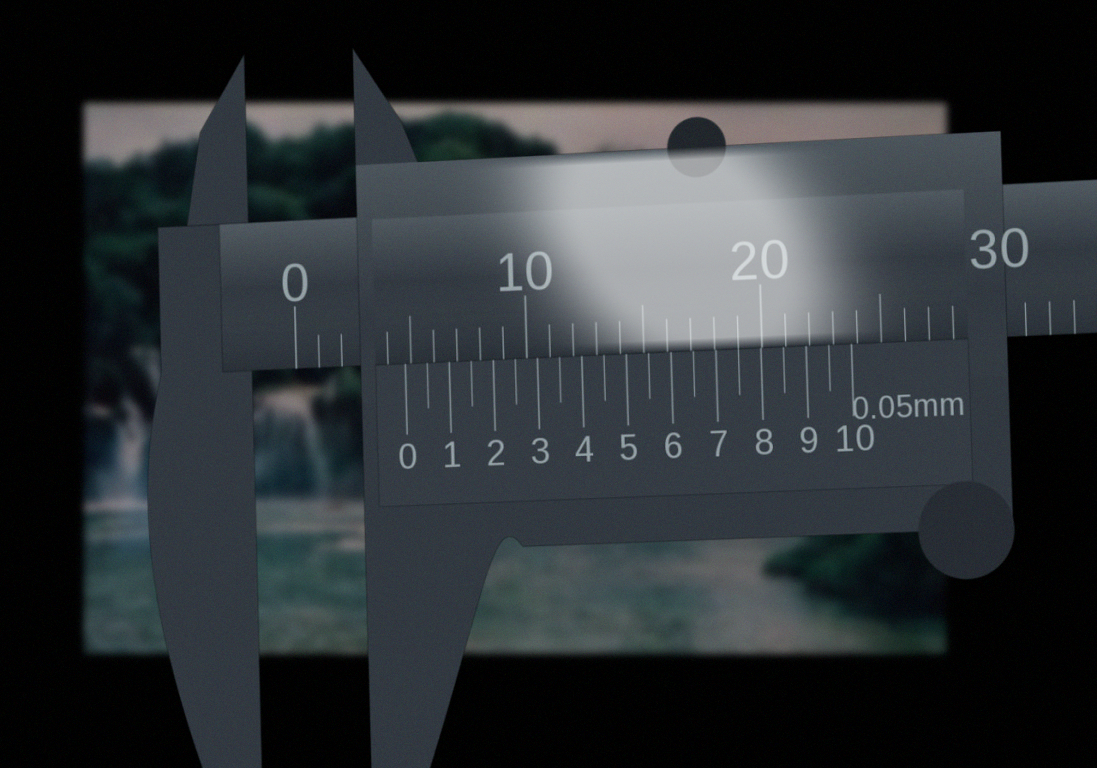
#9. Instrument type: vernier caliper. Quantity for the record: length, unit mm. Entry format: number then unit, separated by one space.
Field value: 4.75 mm
